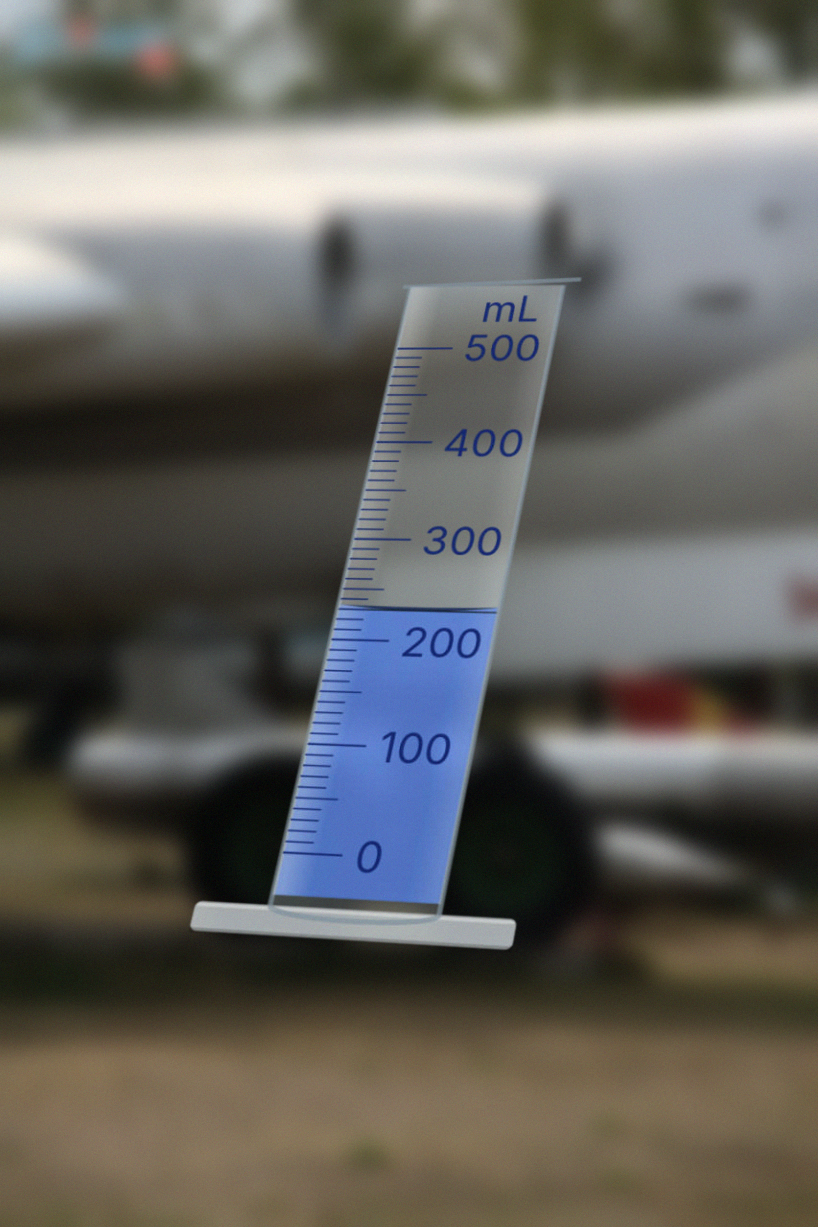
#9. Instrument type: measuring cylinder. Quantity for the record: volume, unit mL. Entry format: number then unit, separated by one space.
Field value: 230 mL
